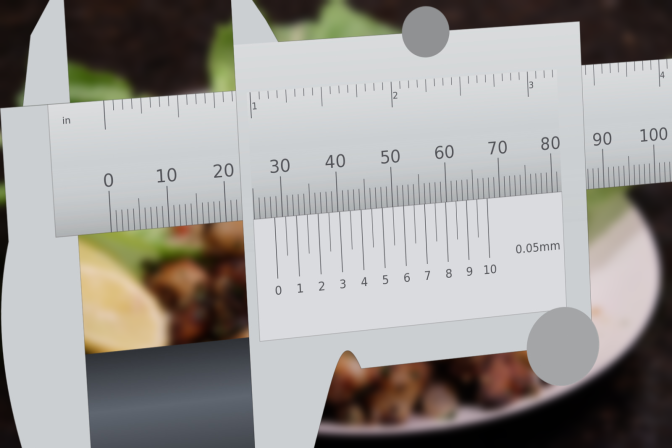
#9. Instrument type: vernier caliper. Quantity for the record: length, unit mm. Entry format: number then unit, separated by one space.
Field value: 28.6 mm
